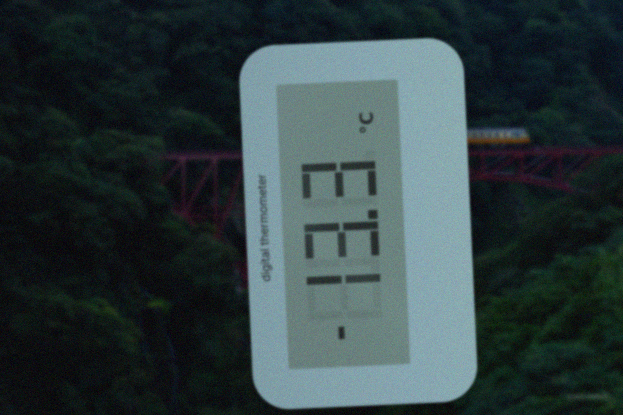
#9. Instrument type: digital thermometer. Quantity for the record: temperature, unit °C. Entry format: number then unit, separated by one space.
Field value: -13.3 °C
